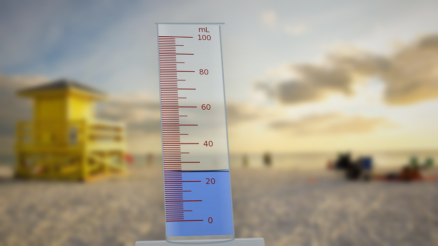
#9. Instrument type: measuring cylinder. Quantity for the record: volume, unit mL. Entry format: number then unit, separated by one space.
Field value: 25 mL
